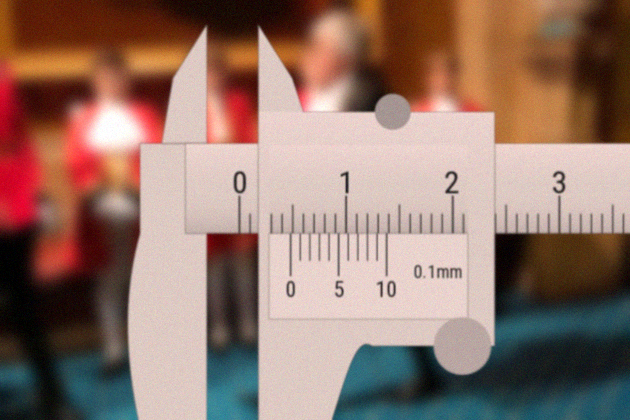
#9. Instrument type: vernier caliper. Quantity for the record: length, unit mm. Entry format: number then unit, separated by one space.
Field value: 4.8 mm
